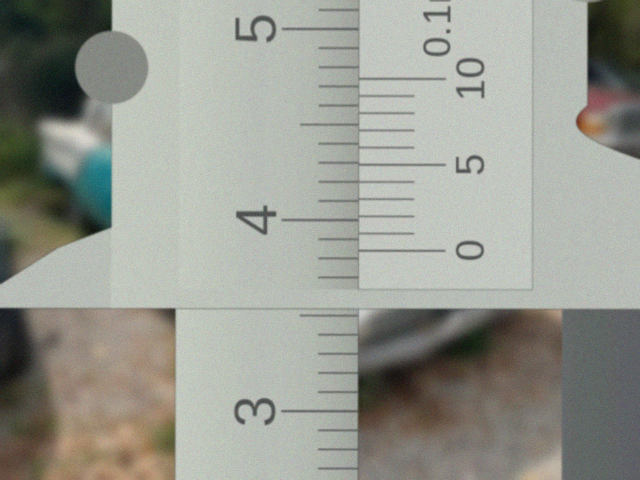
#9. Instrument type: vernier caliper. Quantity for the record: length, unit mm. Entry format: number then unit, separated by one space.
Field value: 38.4 mm
